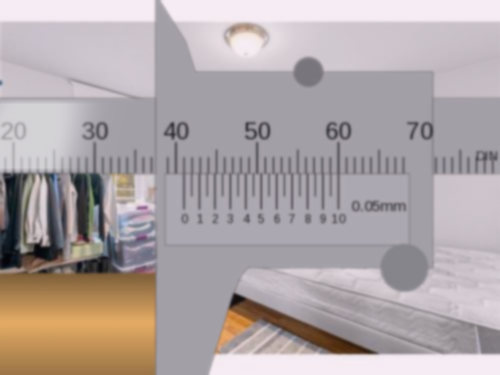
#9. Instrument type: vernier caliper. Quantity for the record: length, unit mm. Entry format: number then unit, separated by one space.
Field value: 41.0 mm
